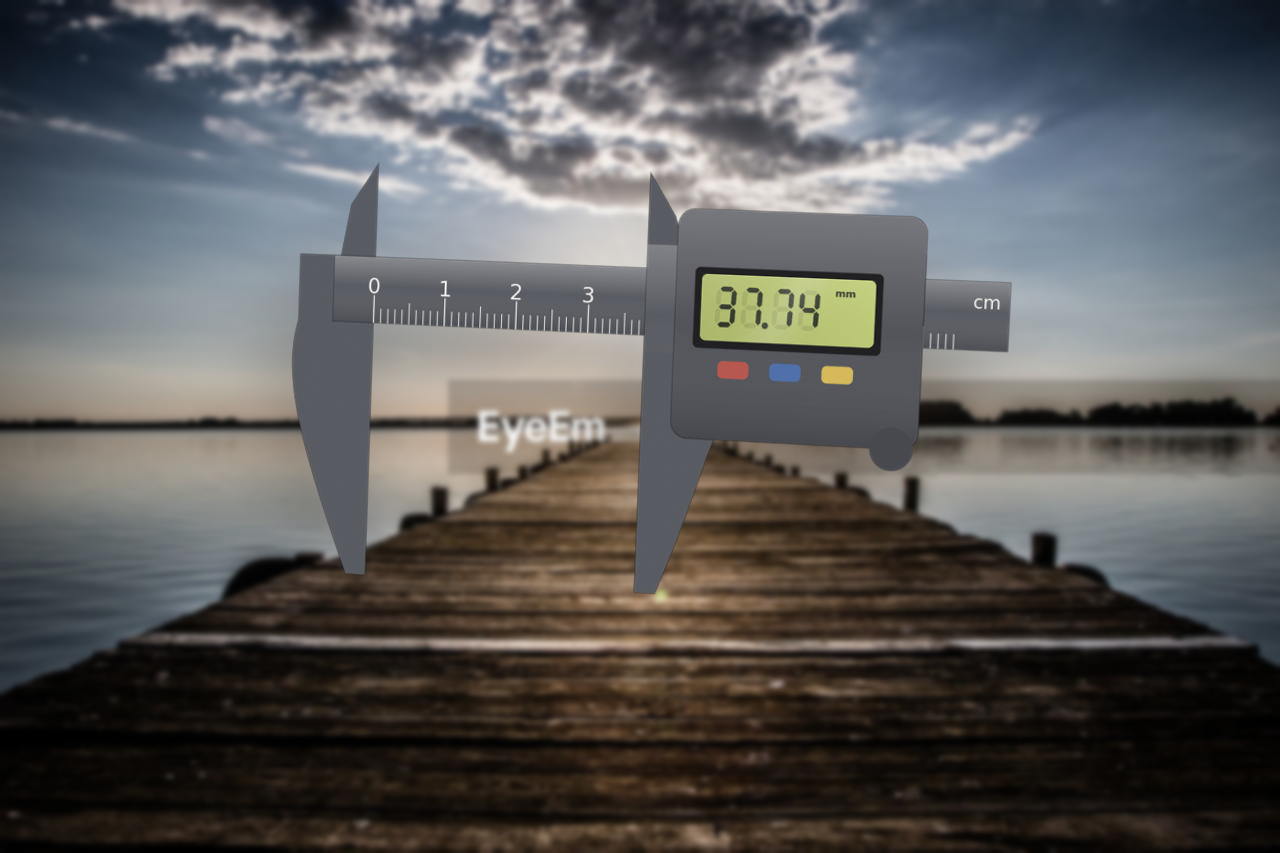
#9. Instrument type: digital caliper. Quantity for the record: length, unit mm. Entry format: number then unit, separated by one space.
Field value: 37.74 mm
